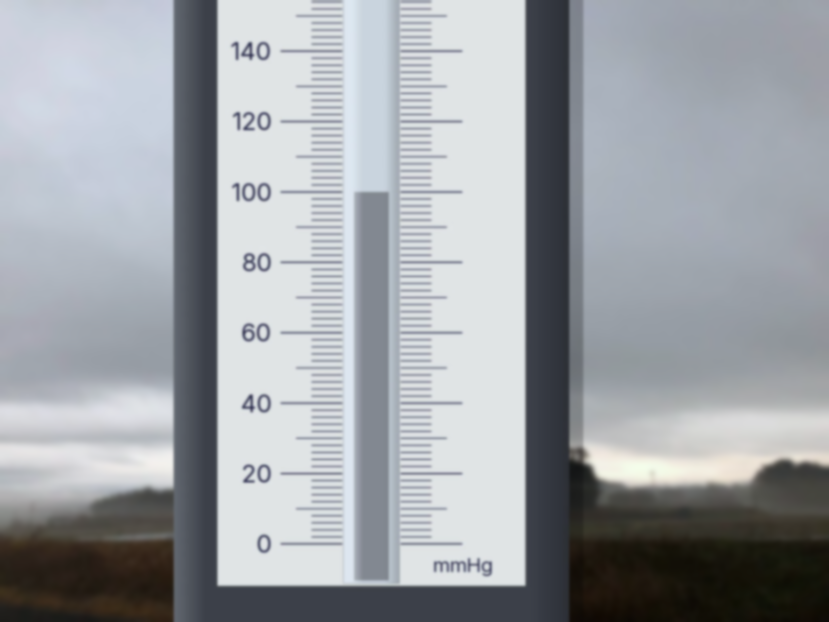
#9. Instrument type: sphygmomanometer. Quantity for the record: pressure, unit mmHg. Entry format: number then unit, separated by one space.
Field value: 100 mmHg
